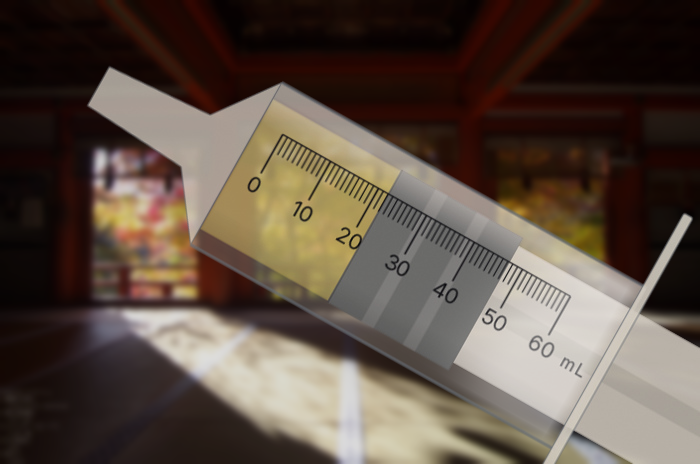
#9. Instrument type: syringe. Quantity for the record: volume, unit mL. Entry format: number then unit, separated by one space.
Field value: 22 mL
